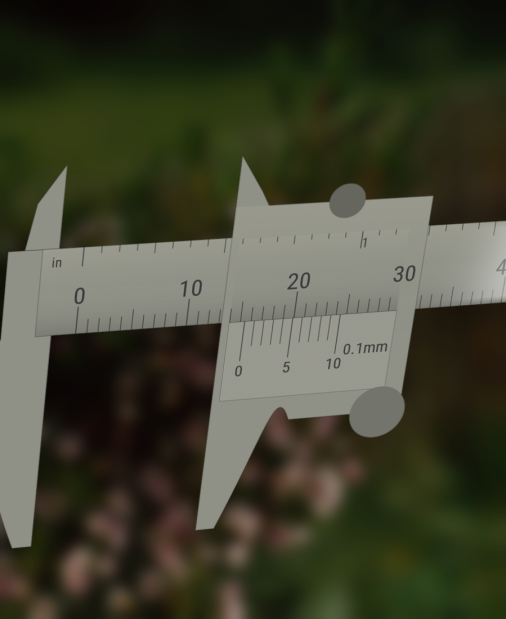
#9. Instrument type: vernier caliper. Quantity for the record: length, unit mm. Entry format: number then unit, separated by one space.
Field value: 15.4 mm
